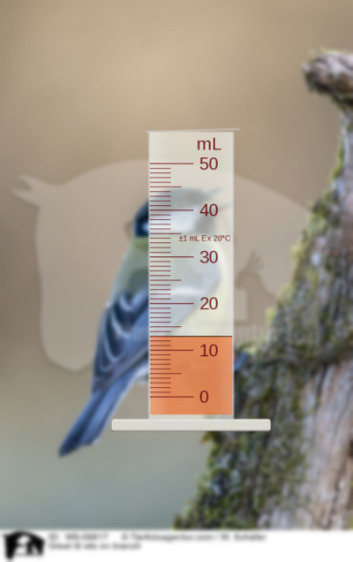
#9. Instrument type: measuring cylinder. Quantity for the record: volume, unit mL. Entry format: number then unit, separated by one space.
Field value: 13 mL
